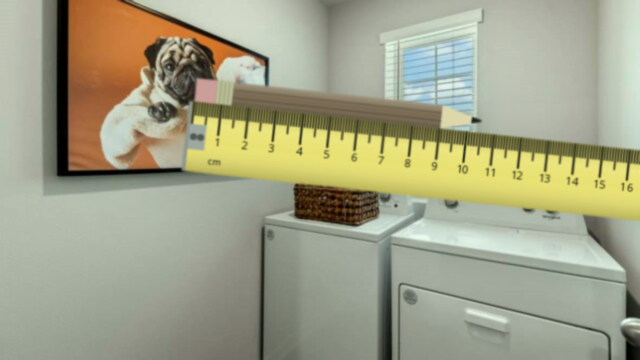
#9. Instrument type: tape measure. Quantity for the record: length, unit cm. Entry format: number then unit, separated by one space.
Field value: 10.5 cm
